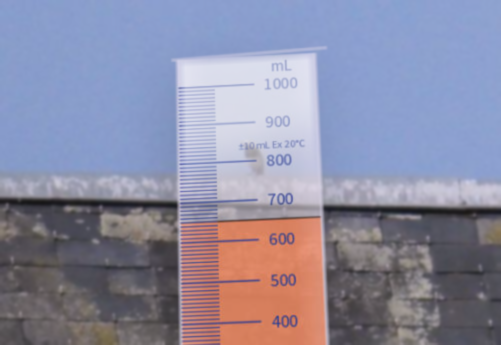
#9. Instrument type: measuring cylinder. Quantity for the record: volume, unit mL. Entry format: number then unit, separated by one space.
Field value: 650 mL
